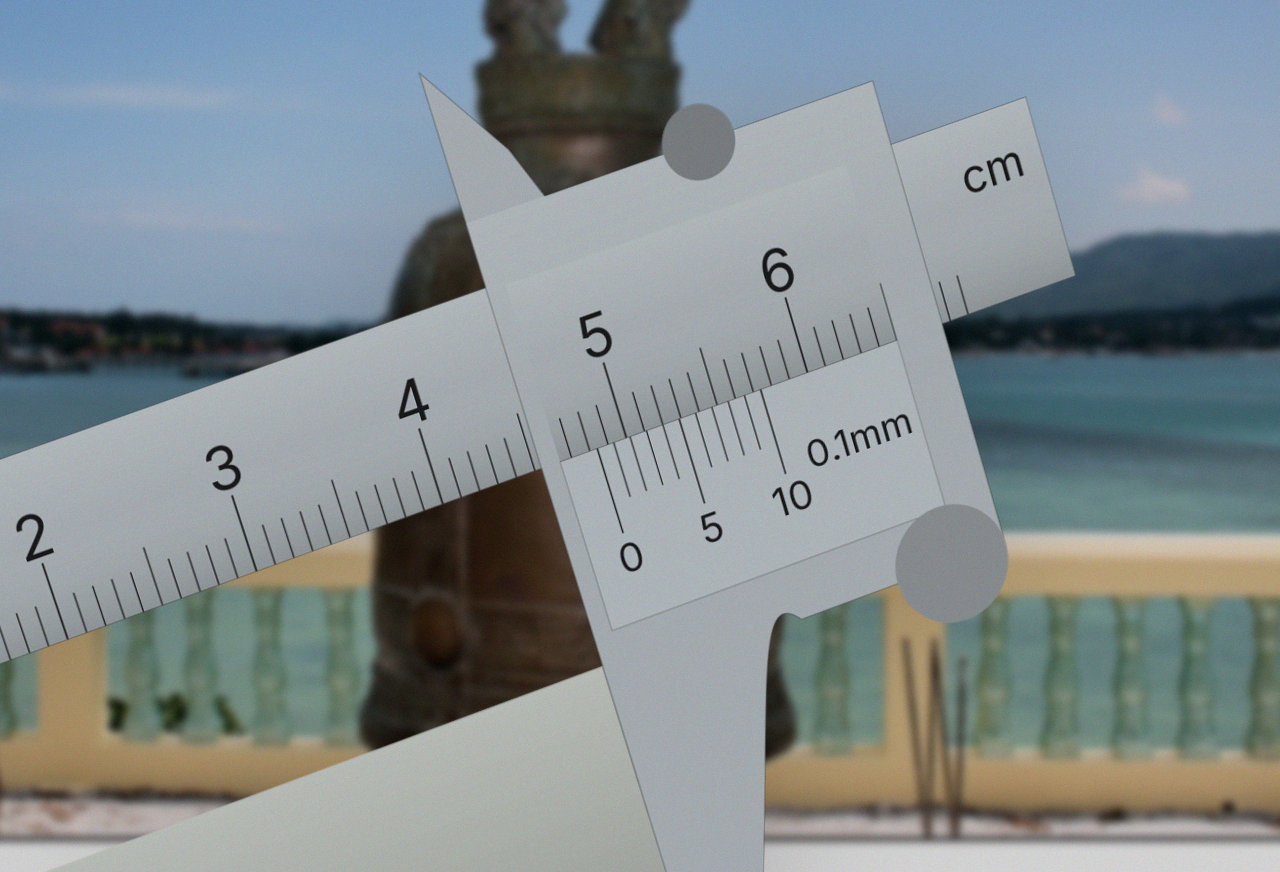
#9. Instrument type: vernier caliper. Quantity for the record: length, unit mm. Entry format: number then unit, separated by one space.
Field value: 48.4 mm
